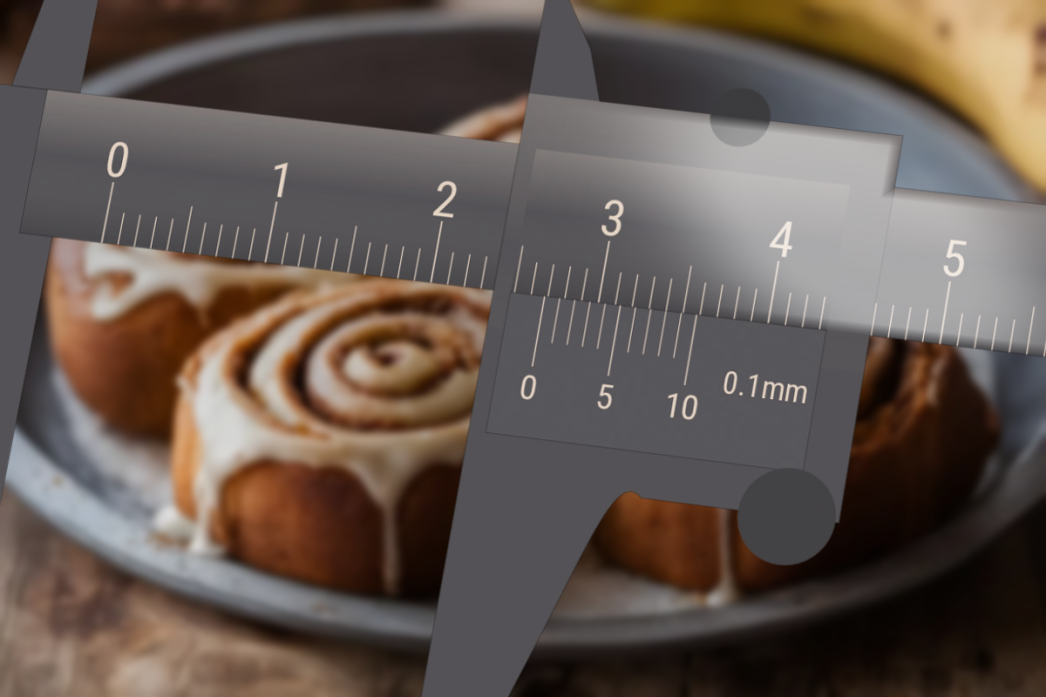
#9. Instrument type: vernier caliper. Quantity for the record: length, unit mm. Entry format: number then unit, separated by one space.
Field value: 26.8 mm
